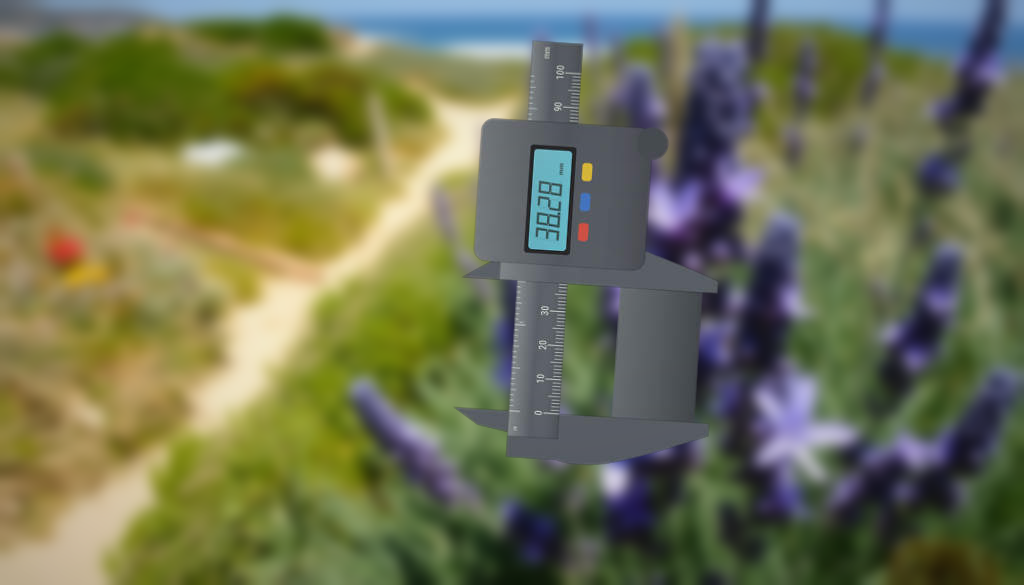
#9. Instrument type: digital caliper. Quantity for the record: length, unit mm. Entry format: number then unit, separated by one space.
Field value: 38.28 mm
